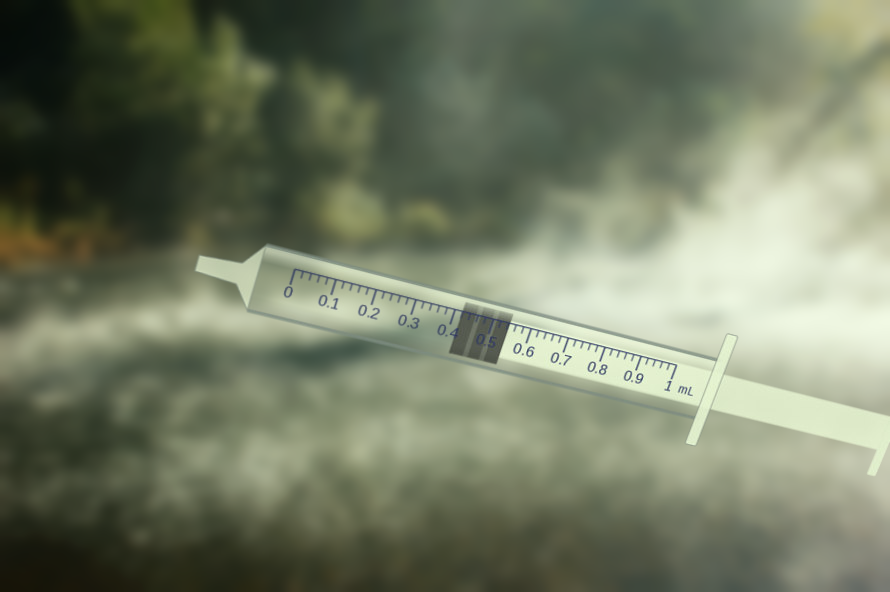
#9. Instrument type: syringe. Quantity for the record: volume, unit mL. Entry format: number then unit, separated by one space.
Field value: 0.42 mL
